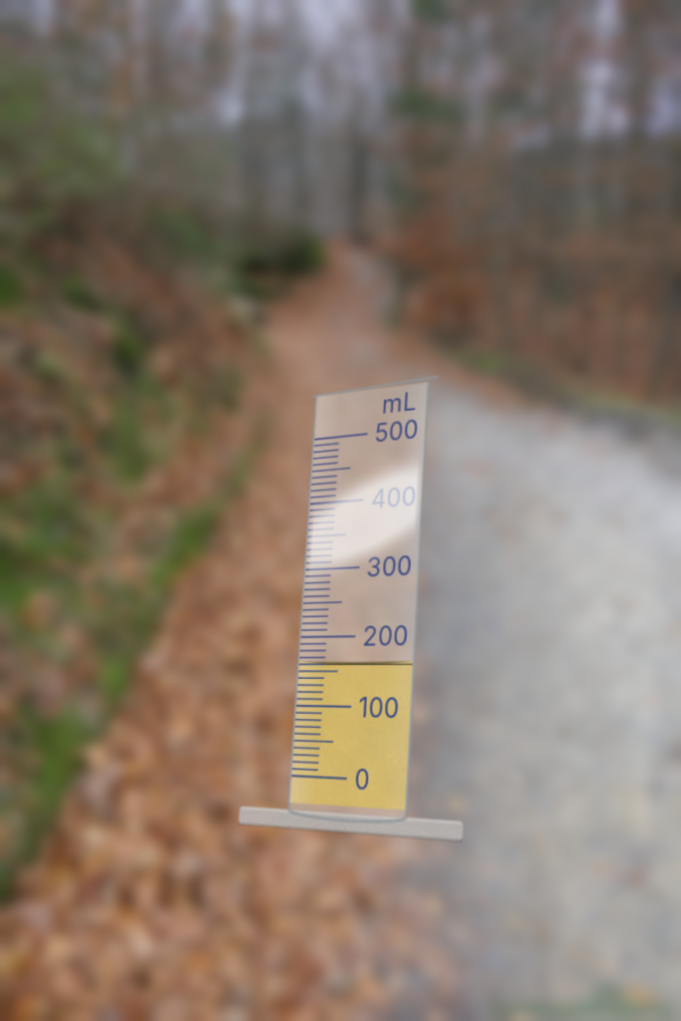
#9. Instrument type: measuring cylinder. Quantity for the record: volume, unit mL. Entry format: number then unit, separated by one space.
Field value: 160 mL
